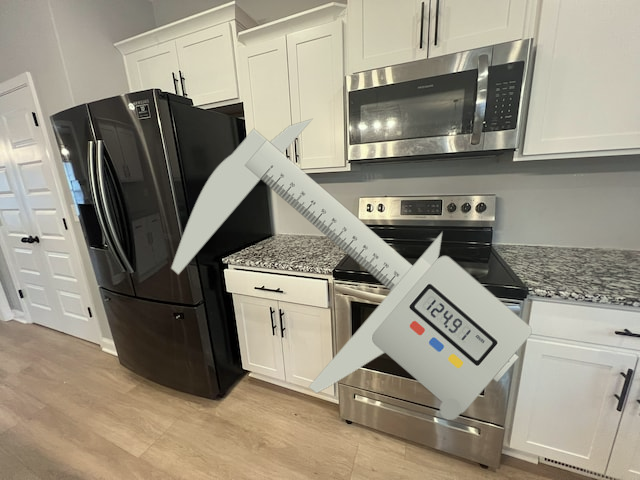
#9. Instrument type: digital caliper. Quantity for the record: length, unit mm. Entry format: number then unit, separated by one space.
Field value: 124.91 mm
